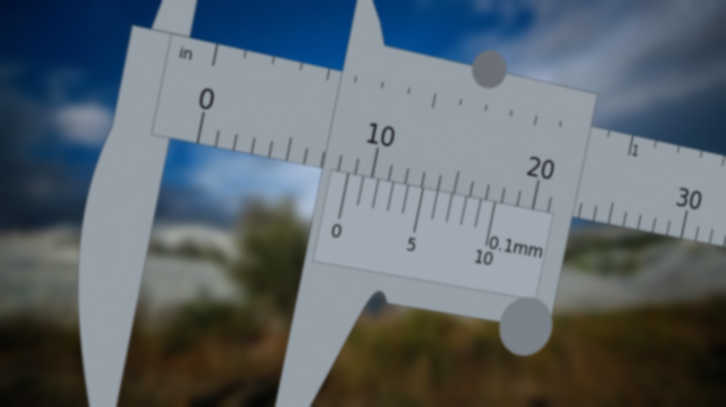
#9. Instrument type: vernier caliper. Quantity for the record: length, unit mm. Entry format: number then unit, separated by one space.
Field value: 8.6 mm
